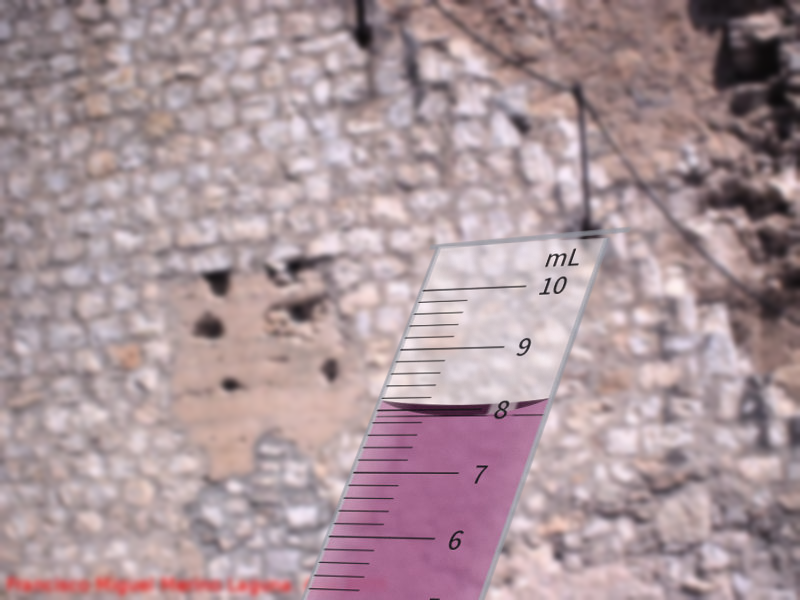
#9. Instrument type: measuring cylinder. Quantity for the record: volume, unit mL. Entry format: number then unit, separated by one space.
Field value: 7.9 mL
